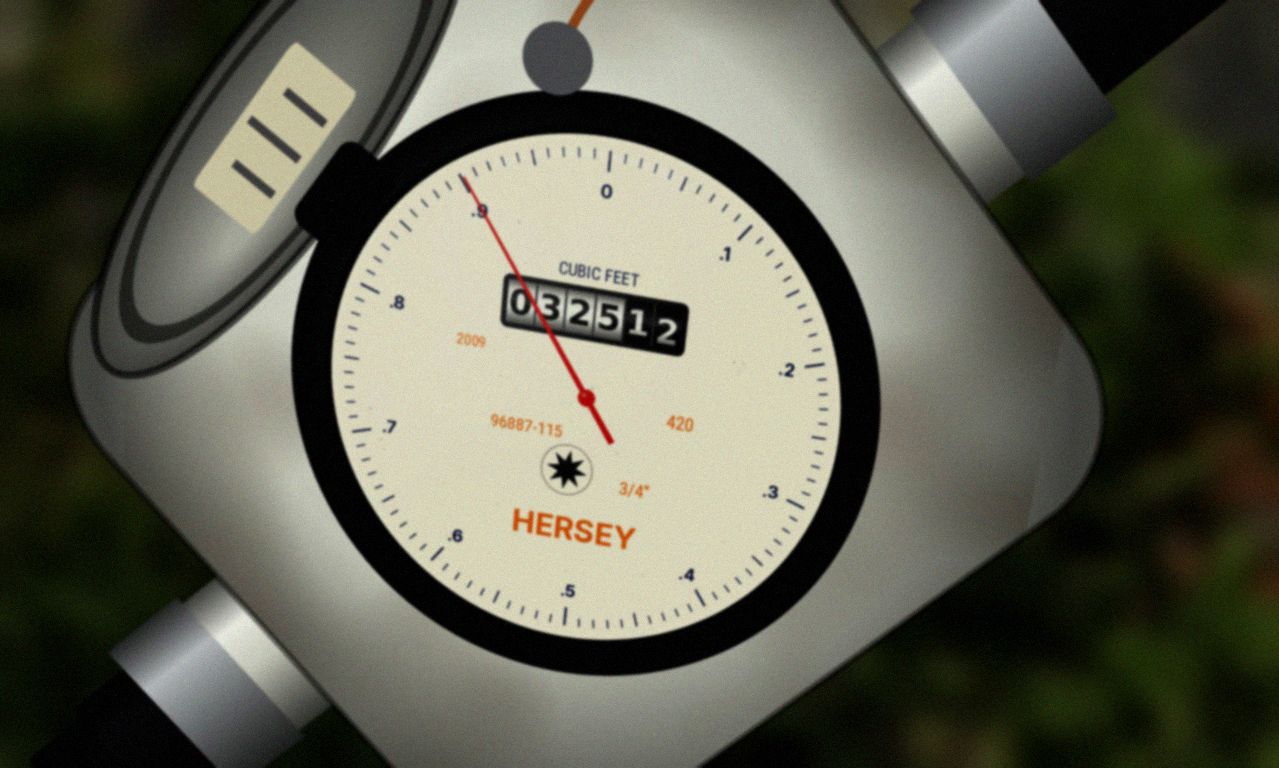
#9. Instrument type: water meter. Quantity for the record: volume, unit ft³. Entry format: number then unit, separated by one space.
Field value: 32511.90 ft³
